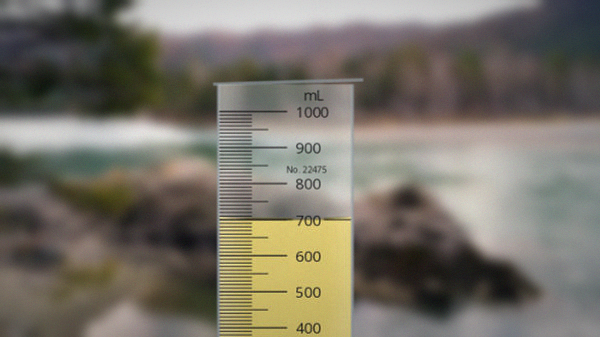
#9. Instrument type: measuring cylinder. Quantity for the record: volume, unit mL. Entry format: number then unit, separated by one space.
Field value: 700 mL
